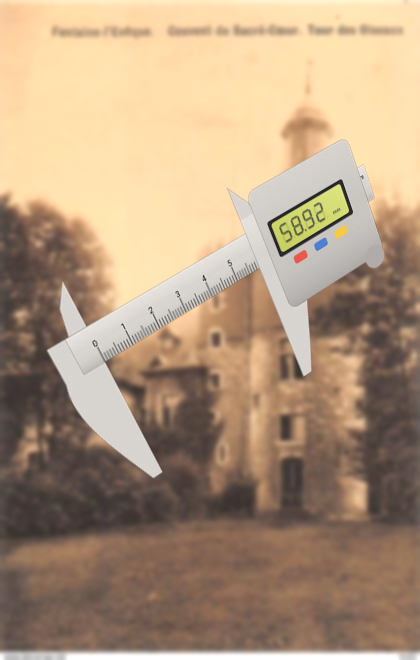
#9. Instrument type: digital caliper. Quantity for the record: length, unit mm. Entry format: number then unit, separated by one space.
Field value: 58.92 mm
